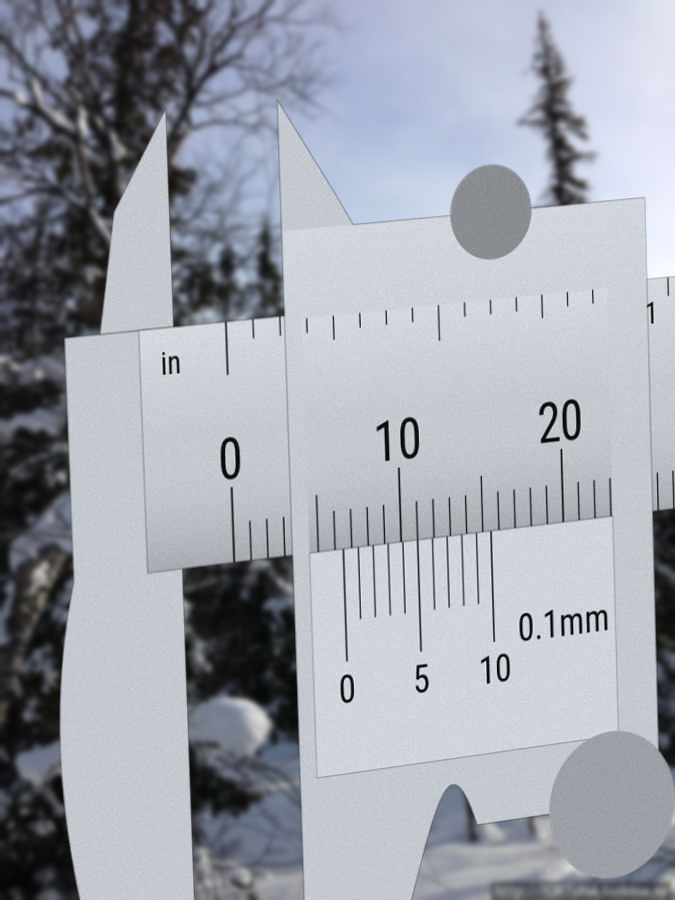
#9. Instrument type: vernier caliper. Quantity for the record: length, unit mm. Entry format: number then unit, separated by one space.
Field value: 6.5 mm
